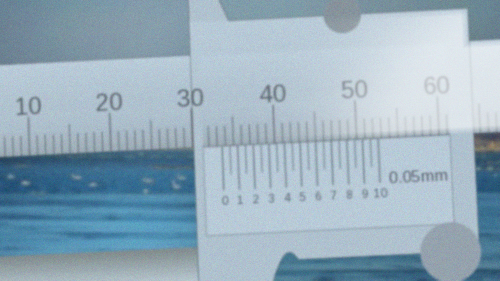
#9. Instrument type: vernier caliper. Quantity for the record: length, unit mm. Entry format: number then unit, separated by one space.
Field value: 33.6 mm
